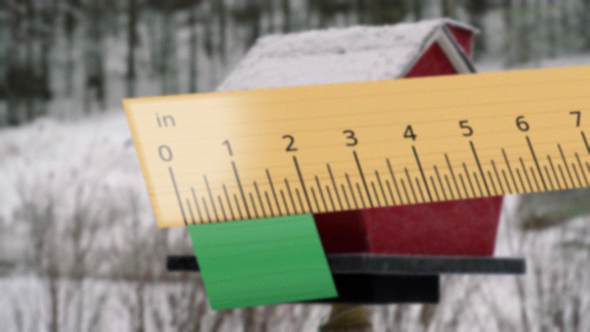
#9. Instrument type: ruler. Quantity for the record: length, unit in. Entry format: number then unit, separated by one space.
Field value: 2 in
